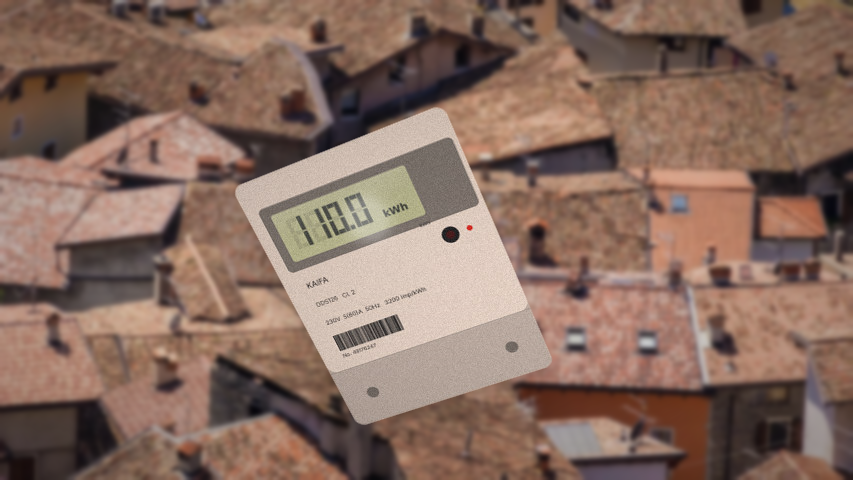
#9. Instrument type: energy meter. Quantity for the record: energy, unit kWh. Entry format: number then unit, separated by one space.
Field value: 110.0 kWh
